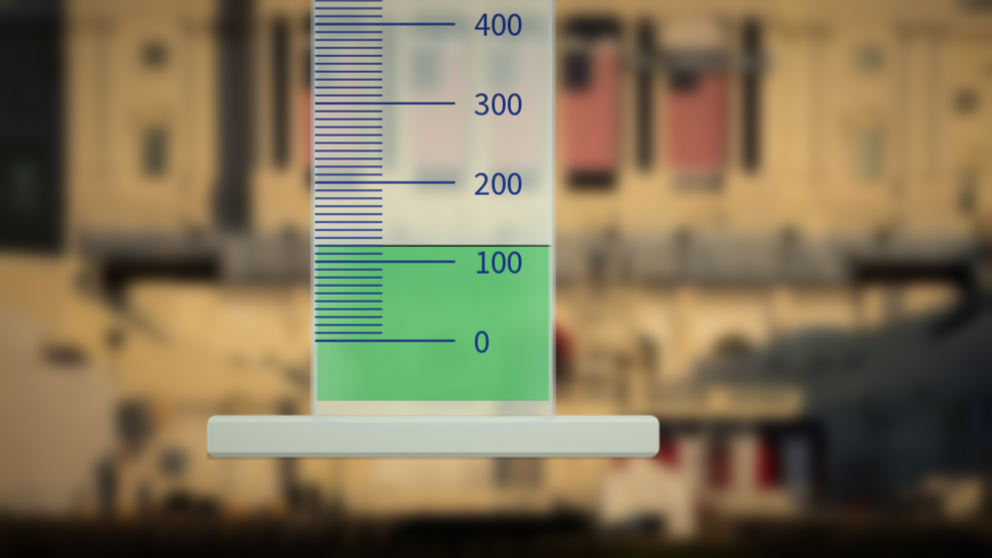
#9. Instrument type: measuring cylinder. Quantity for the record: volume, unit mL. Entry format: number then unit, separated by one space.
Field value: 120 mL
